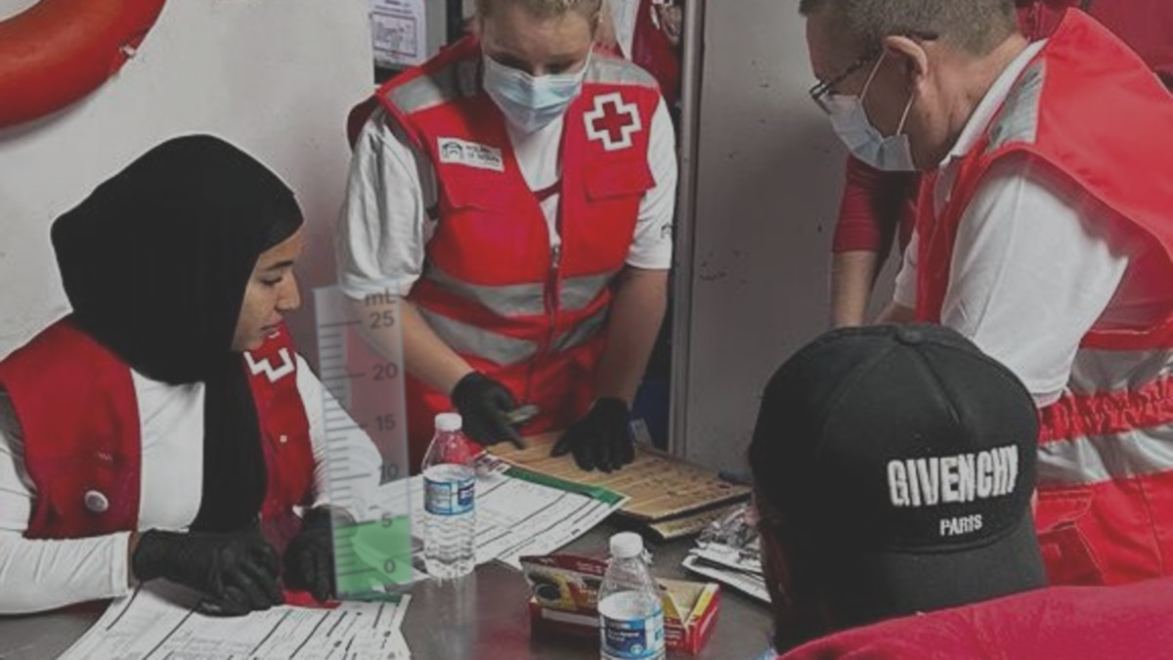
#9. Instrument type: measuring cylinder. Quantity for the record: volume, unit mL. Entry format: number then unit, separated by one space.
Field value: 5 mL
